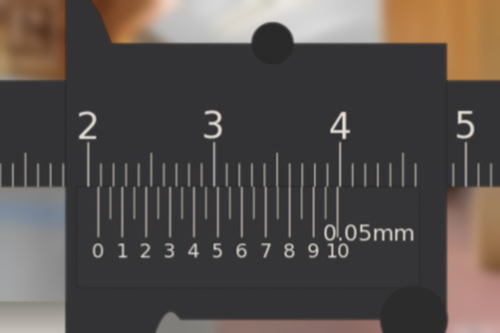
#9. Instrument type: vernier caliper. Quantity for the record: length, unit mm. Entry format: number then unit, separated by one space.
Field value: 20.8 mm
